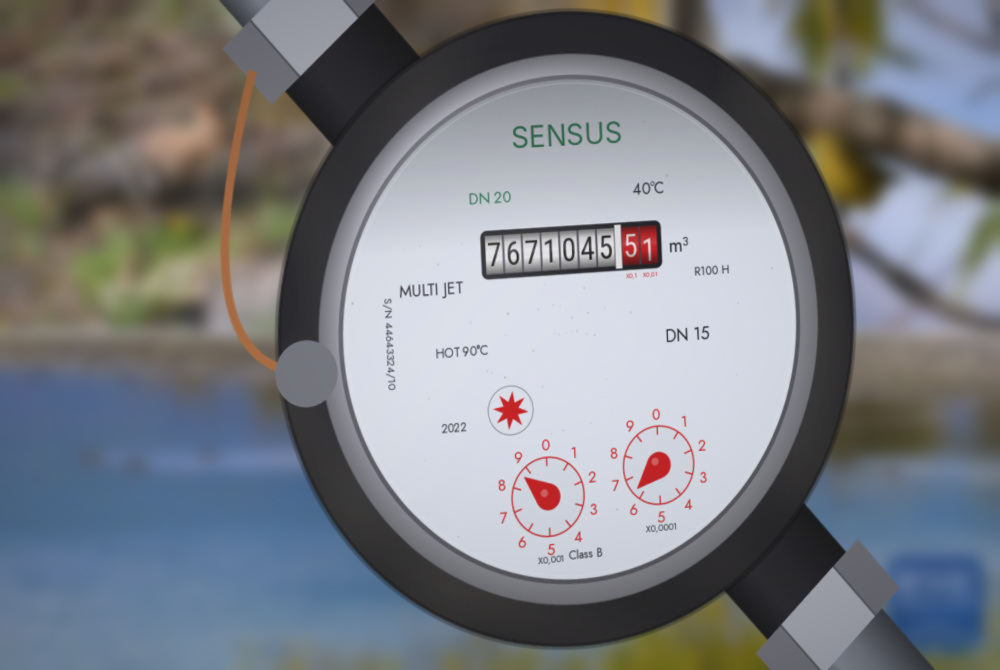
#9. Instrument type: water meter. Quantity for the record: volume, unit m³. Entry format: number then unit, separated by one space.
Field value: 7671045.5086 m³
